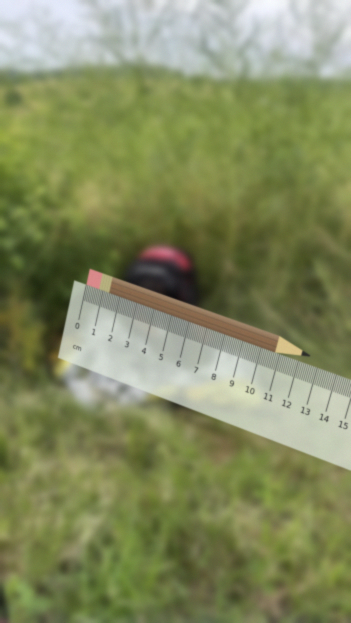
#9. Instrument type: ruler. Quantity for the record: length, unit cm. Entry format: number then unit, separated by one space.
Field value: 12.5 cm
